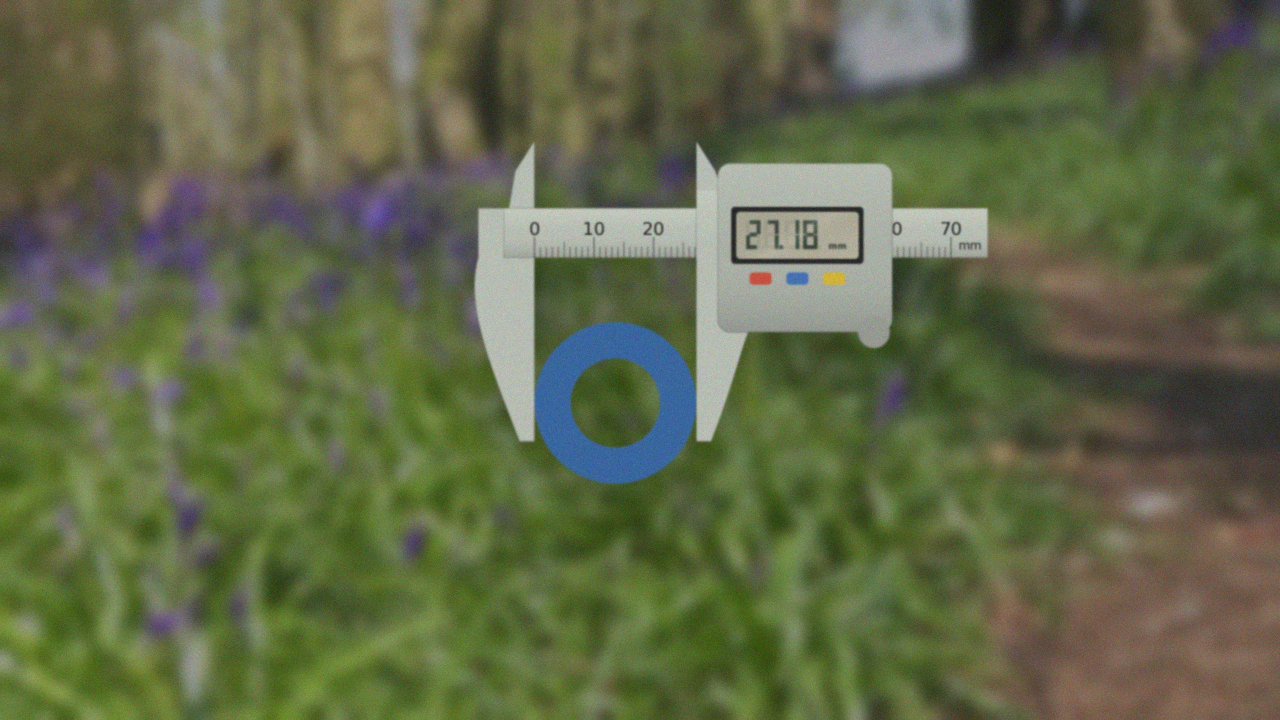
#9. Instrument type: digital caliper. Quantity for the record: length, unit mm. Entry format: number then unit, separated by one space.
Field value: 27.18 mm
